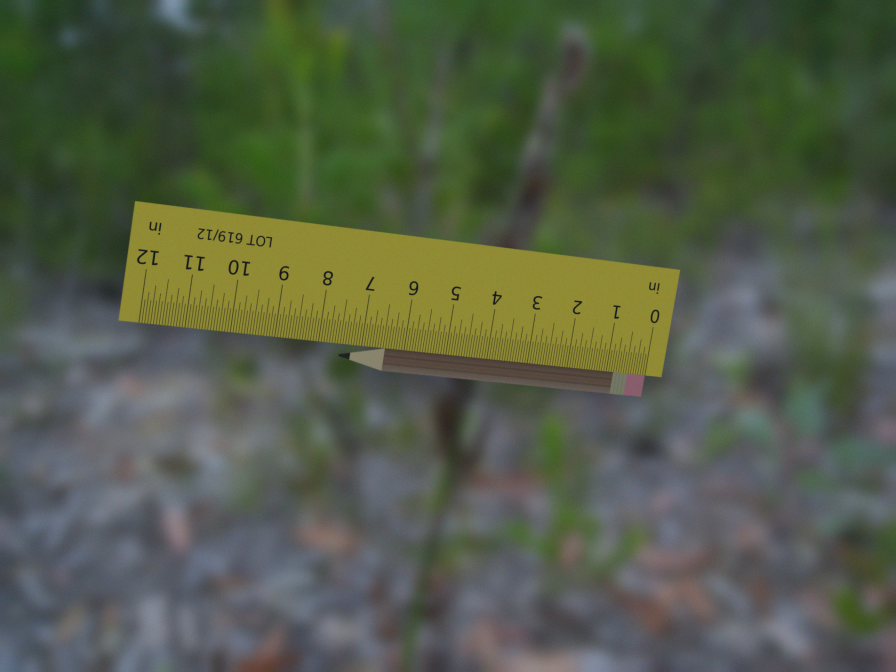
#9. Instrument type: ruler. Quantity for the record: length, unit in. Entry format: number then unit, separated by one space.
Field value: 7.5 in
